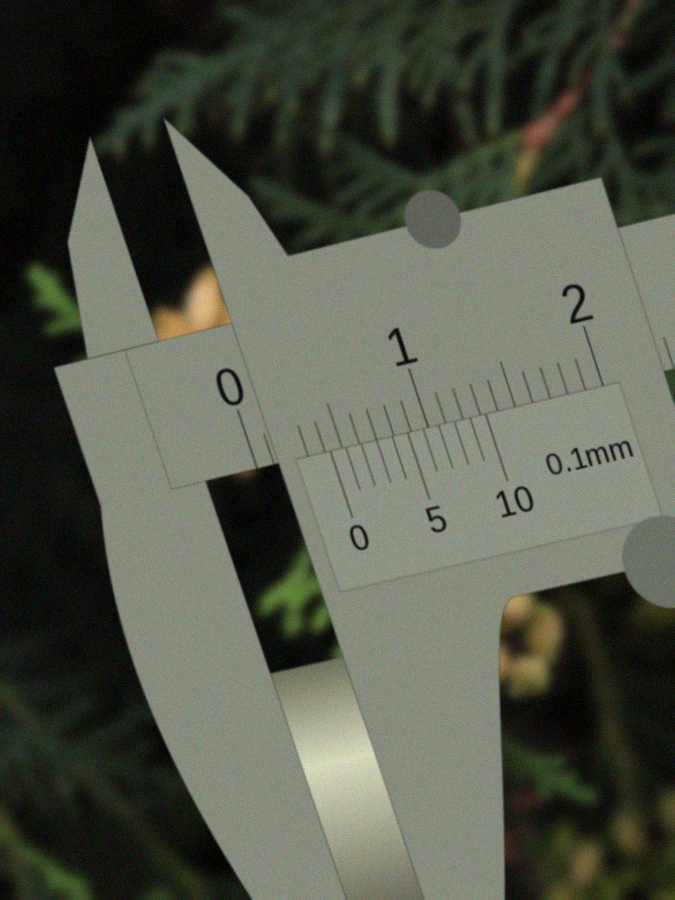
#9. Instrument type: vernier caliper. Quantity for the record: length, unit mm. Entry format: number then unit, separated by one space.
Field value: 4.3 mm
